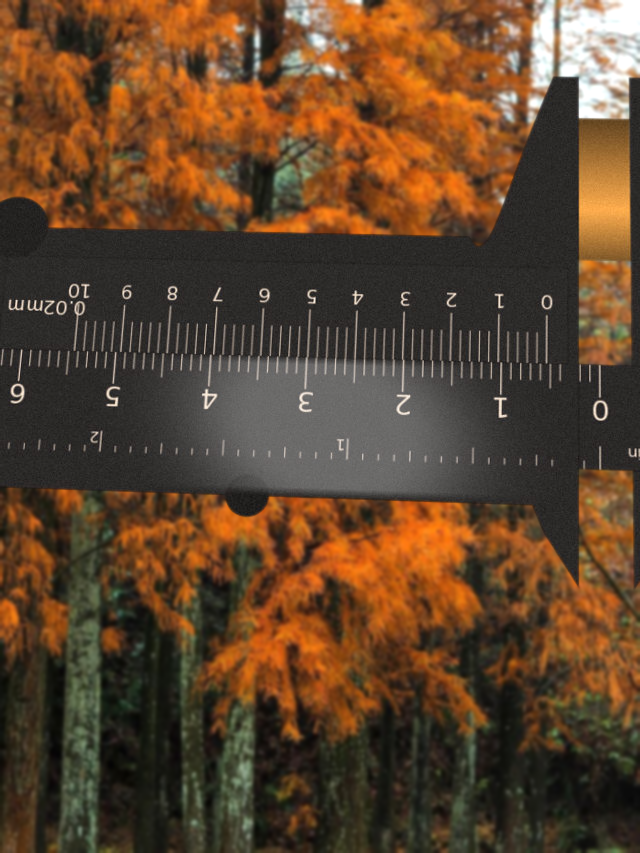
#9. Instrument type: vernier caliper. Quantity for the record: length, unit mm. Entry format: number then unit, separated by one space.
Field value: 5.4 mm
